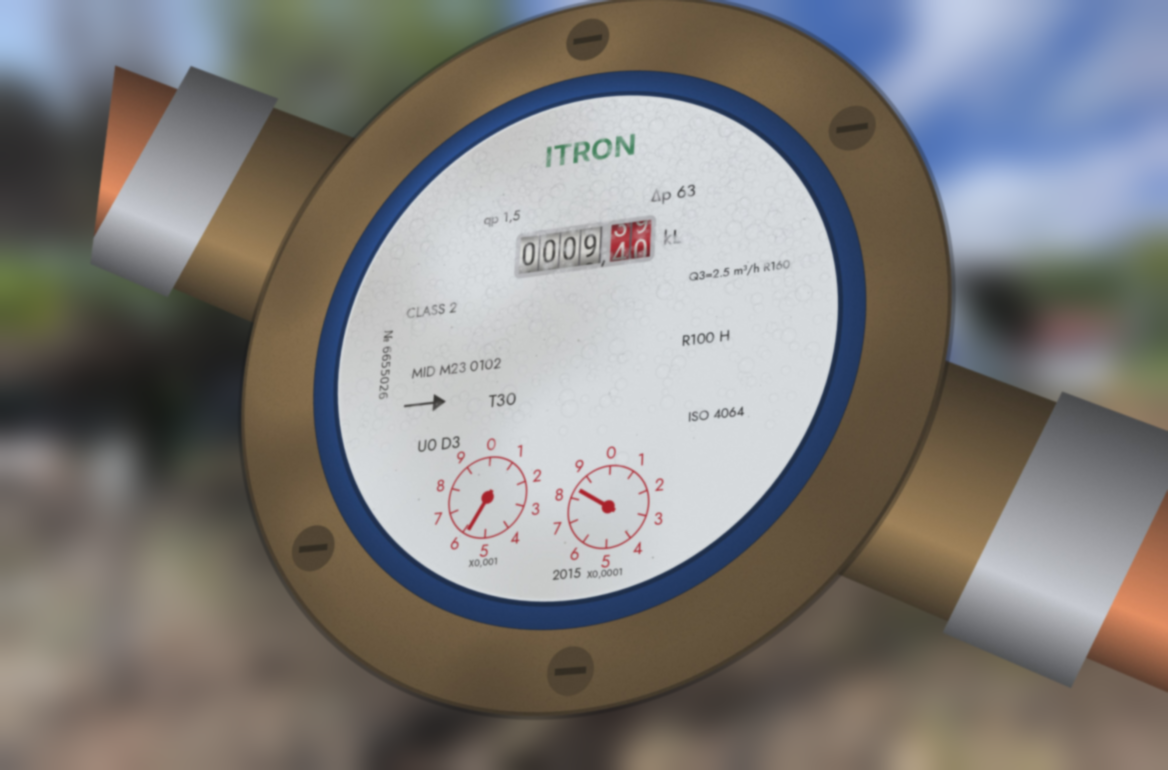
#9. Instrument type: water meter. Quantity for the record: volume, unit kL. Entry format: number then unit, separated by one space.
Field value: 9.3958 kL
